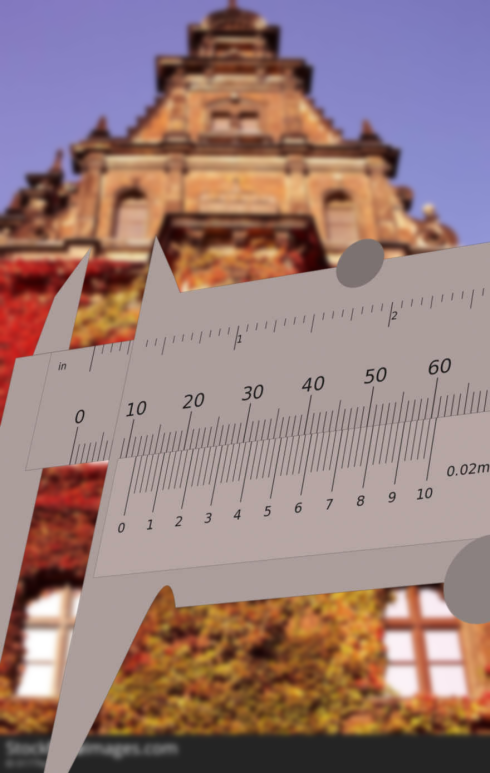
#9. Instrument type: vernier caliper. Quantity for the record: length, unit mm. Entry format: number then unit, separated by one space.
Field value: 11.8 mm
